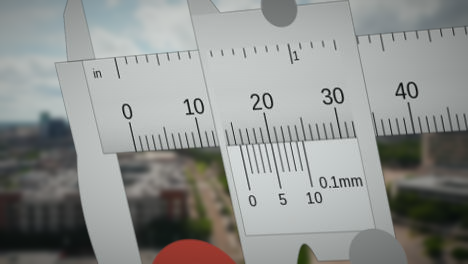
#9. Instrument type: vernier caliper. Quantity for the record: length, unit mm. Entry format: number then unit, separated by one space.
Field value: 15.6 mm
